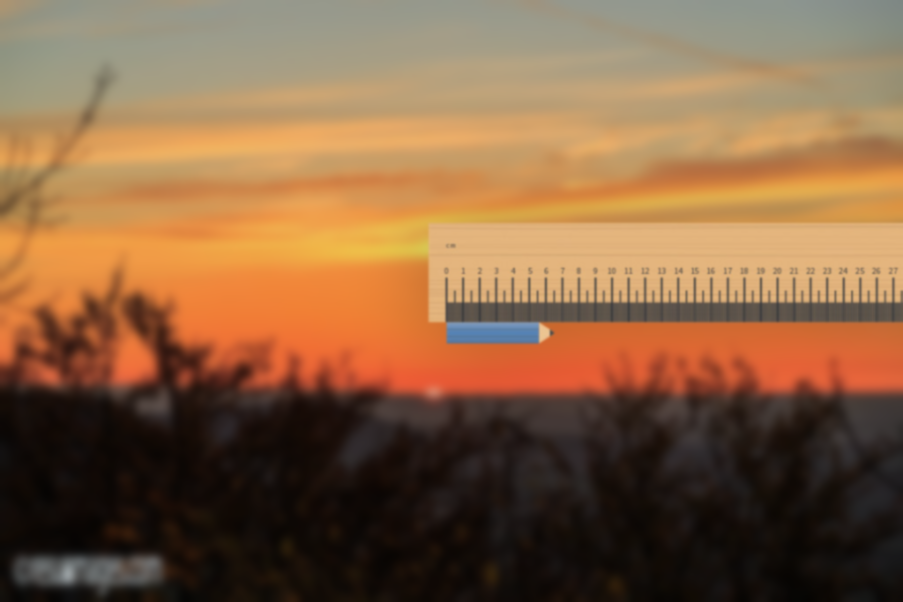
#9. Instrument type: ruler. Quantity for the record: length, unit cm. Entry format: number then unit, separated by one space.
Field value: 6.5 cm
